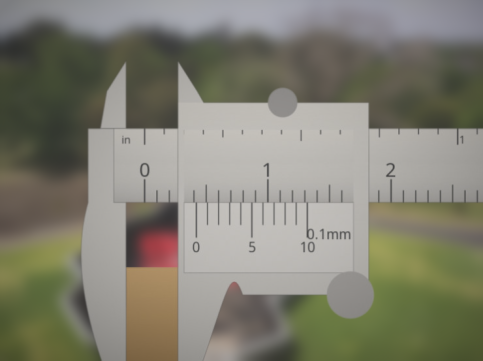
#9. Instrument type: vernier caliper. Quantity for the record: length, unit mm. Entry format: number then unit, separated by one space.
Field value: 4.2 mm
